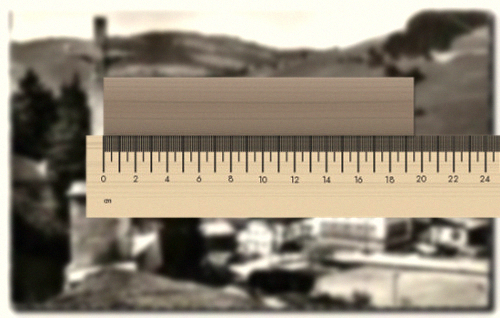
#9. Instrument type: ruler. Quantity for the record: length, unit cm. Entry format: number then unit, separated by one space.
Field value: 19.5 cm
